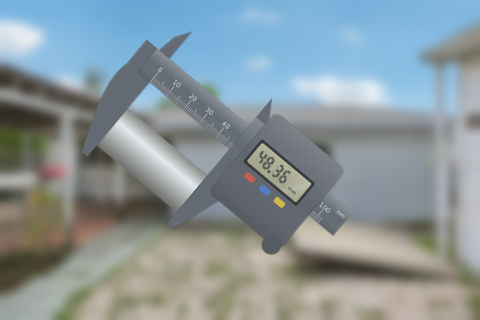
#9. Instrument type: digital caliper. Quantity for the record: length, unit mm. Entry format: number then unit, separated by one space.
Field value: 48.36 mm
